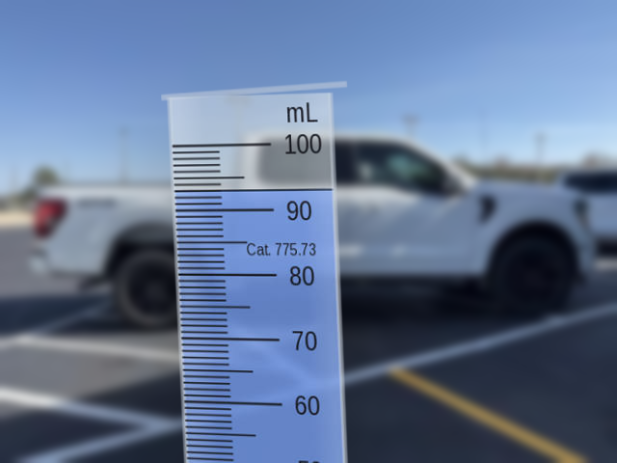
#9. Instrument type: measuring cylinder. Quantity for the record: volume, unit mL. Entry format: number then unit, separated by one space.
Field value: 93 mL
